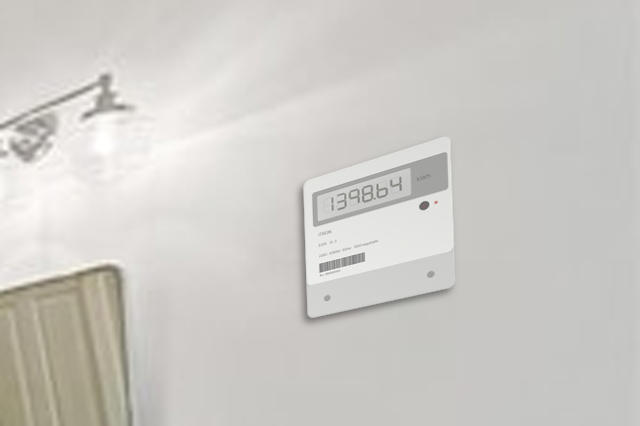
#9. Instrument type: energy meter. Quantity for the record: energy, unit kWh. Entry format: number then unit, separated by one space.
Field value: 1398.64 kWh
